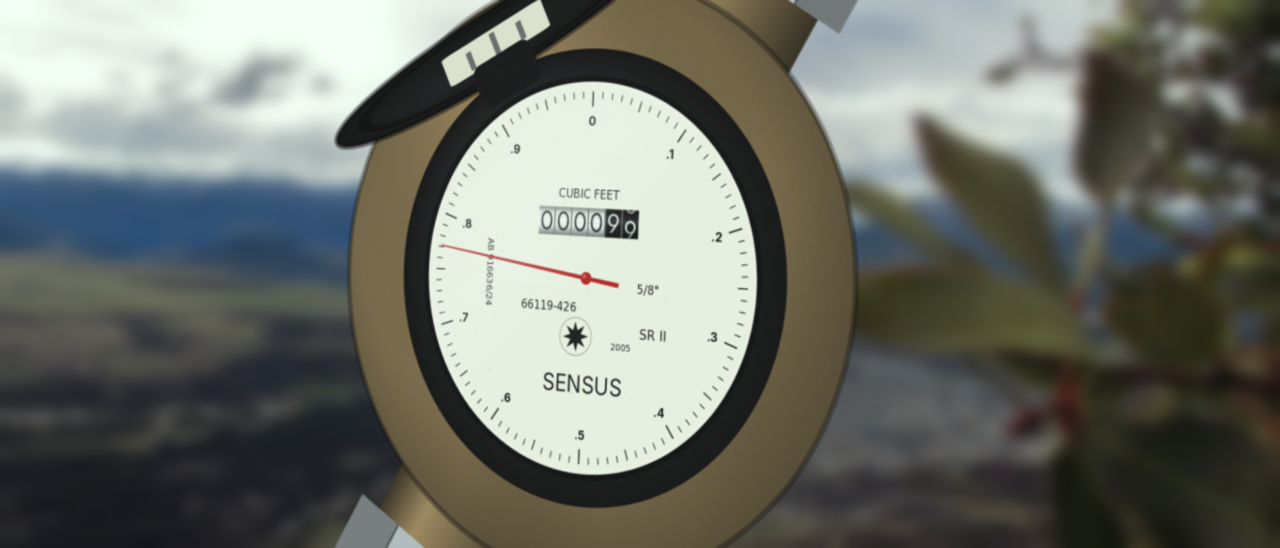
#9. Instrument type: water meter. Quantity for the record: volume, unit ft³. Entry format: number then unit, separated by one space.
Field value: 98.77 ft³
